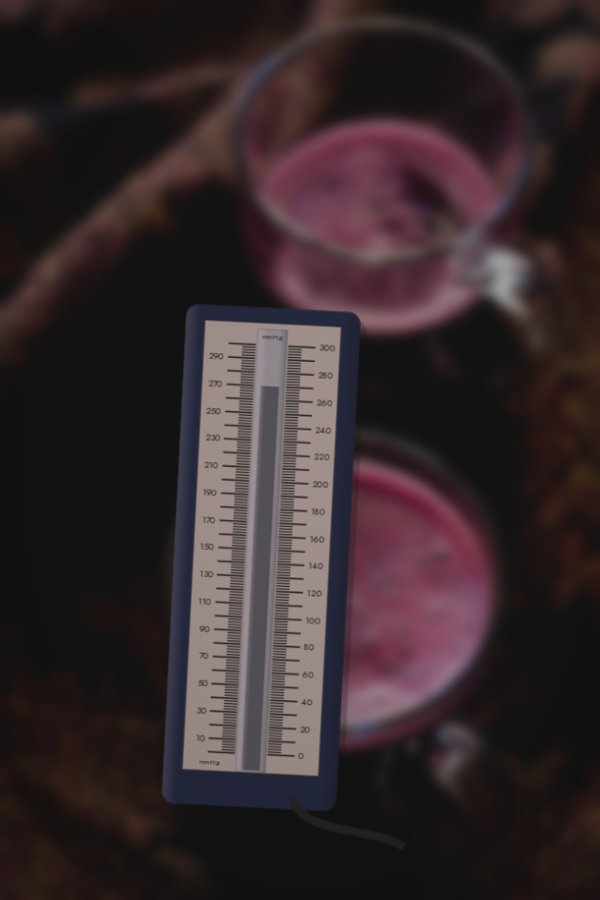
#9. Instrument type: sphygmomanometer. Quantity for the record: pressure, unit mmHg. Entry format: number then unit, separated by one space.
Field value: 270 mmHg
